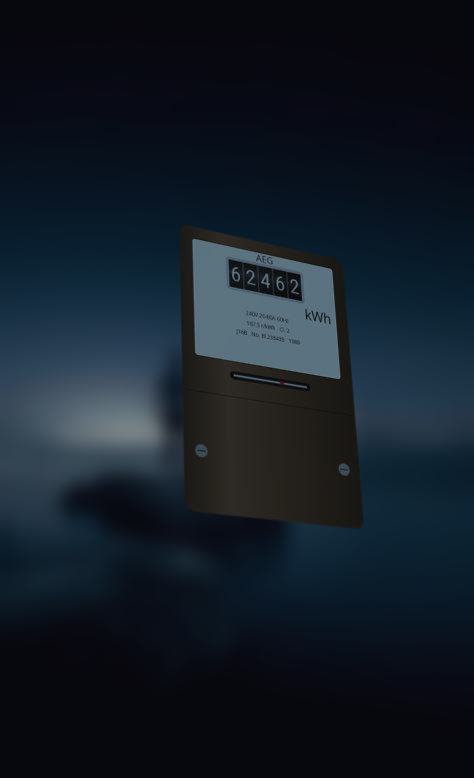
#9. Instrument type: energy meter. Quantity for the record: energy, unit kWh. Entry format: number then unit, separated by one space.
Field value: 62462 kWh
